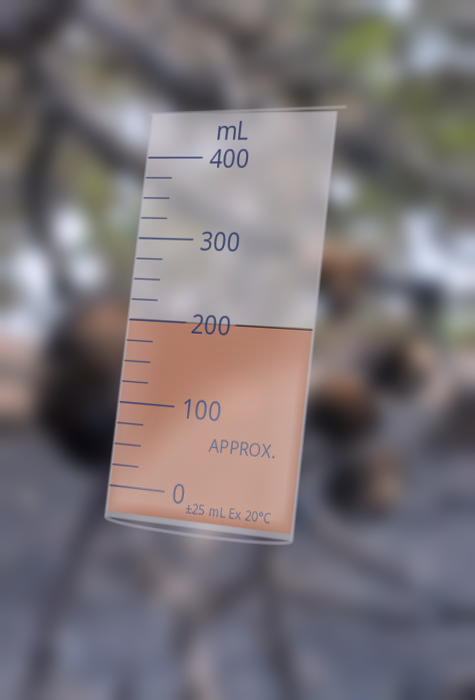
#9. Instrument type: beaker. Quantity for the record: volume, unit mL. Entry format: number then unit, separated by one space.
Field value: 200 mL
